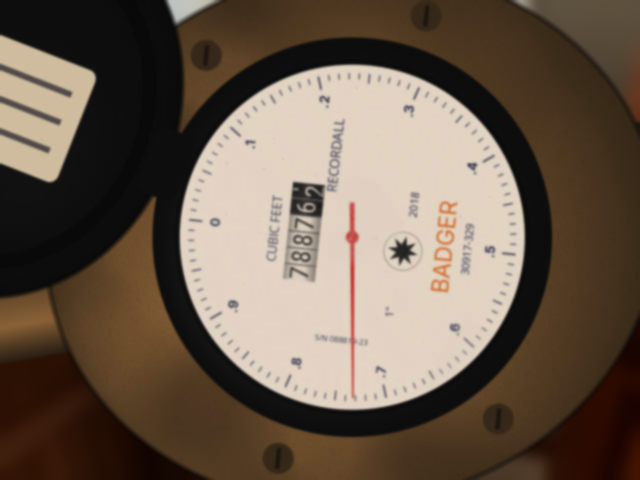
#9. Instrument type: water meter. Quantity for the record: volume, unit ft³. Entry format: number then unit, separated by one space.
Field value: 788761.73 ft³
